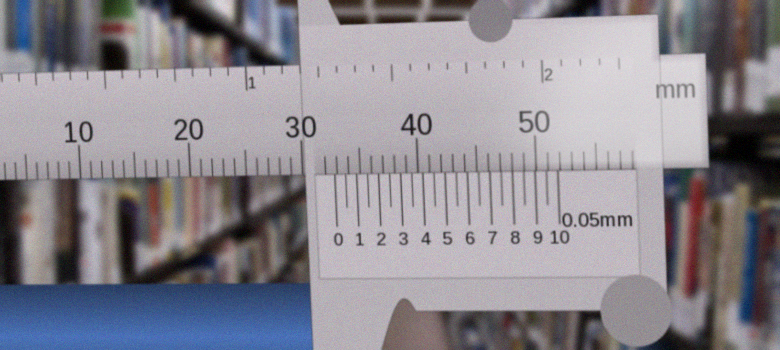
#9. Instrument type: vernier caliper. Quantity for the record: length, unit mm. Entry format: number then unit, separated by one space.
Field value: 32.8 mm
